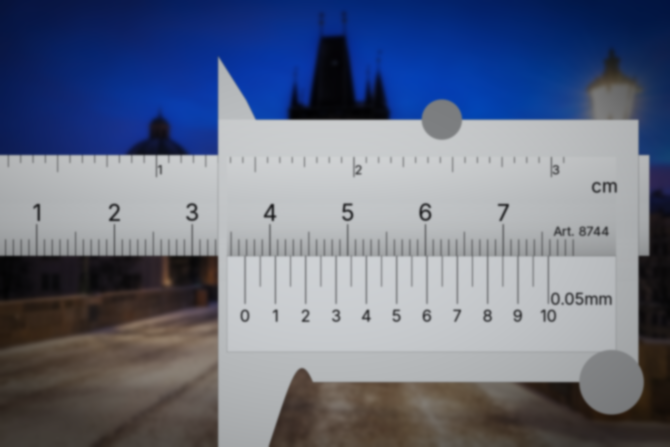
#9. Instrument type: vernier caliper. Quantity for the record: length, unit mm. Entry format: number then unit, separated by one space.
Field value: 36.8 mm
